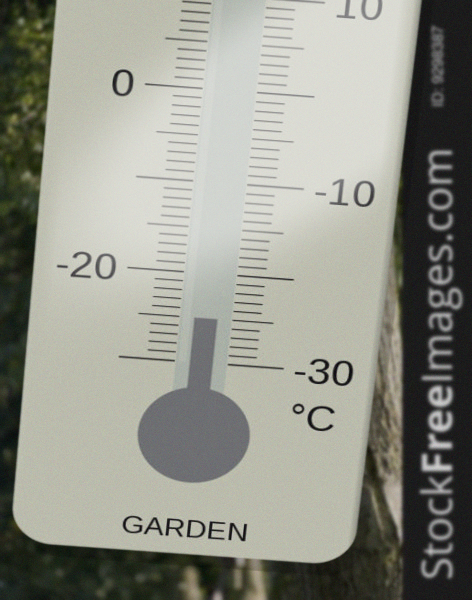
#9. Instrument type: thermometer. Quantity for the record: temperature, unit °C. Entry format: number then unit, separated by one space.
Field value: -25 °C
